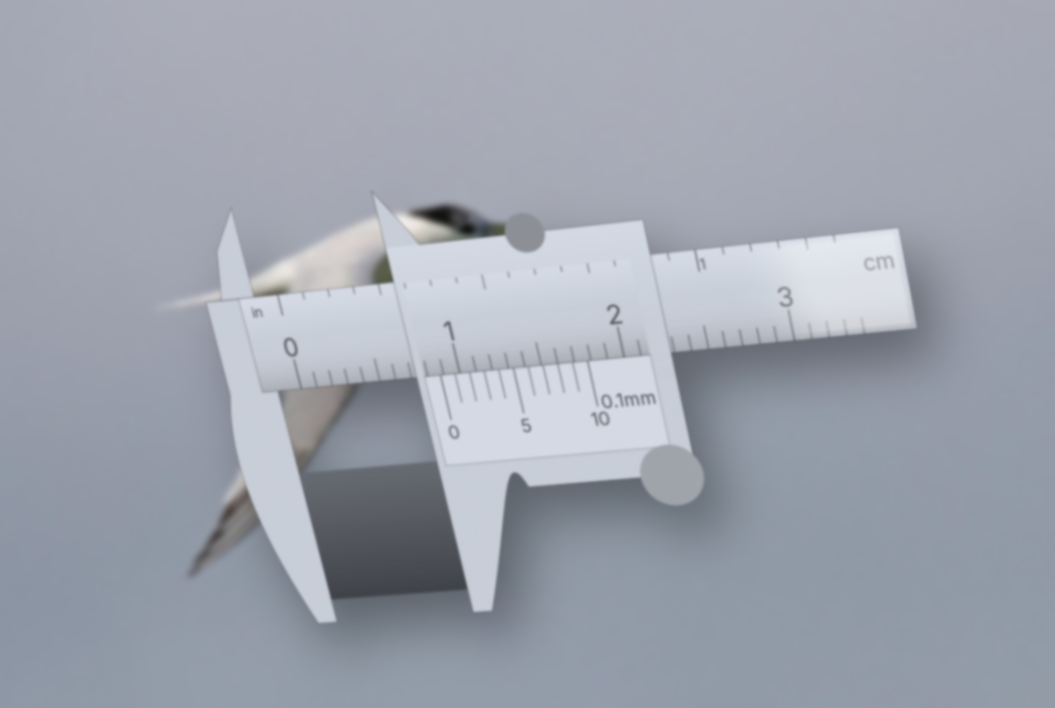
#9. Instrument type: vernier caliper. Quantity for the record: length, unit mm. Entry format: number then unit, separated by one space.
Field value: 8.8 mm
